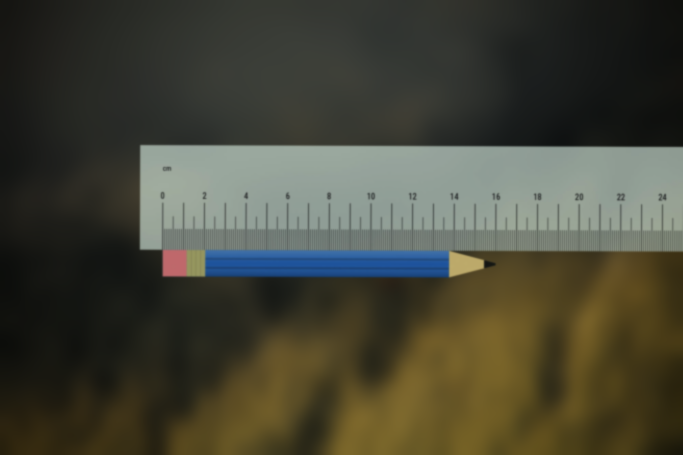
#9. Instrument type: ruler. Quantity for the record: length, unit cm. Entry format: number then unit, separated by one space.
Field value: 16 cm
